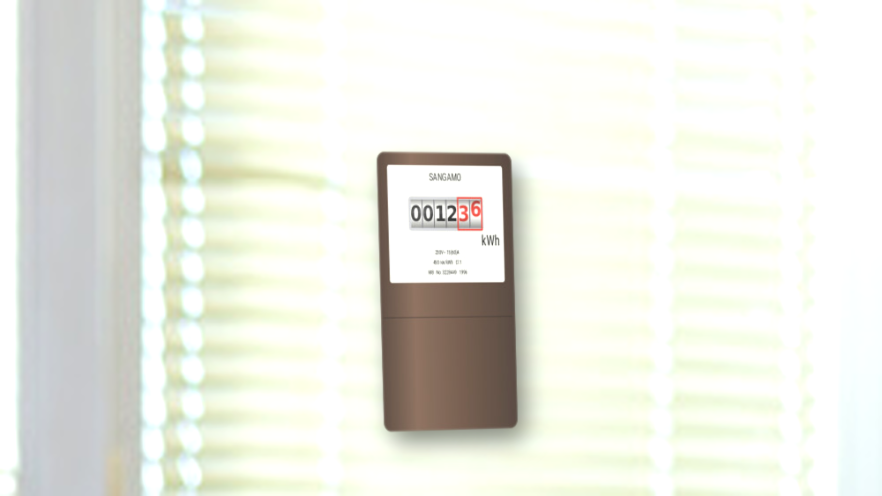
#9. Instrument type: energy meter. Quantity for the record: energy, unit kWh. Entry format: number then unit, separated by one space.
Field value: 12.36 kWh
